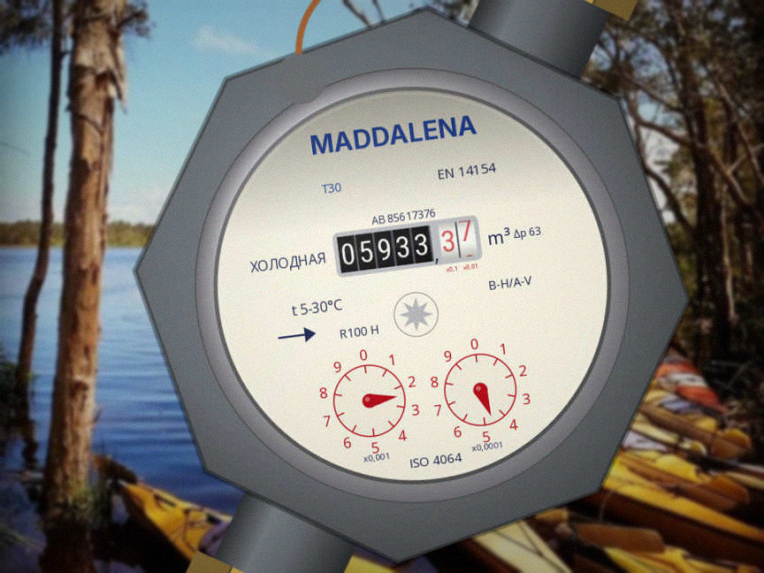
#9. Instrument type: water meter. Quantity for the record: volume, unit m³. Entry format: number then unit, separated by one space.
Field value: 5933.3724 m³
